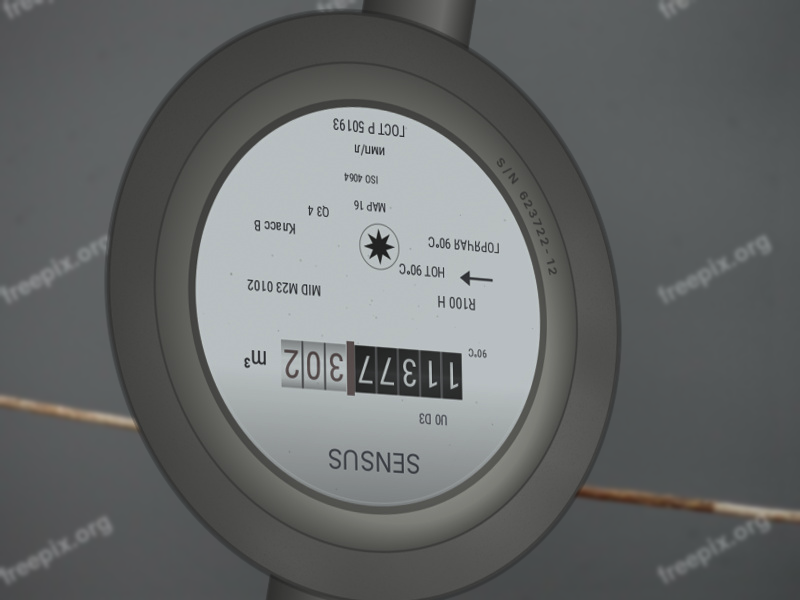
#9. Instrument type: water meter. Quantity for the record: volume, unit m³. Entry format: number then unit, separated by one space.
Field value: 11377.302 m³
